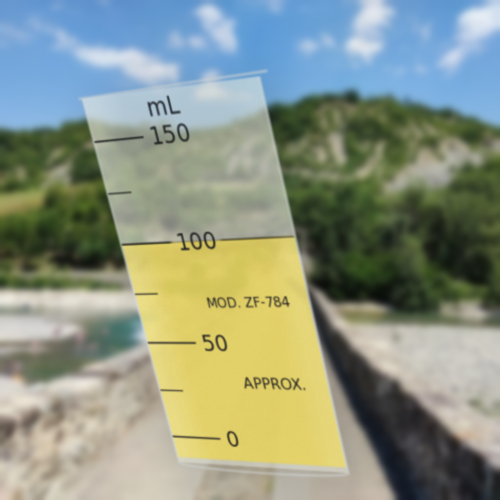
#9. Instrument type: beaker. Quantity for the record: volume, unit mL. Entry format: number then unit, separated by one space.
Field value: 100 mL
